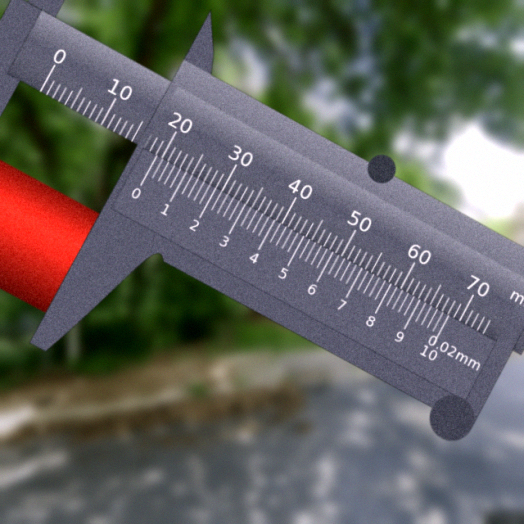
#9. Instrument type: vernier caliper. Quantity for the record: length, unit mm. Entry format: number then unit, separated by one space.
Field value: 19.2 mm
